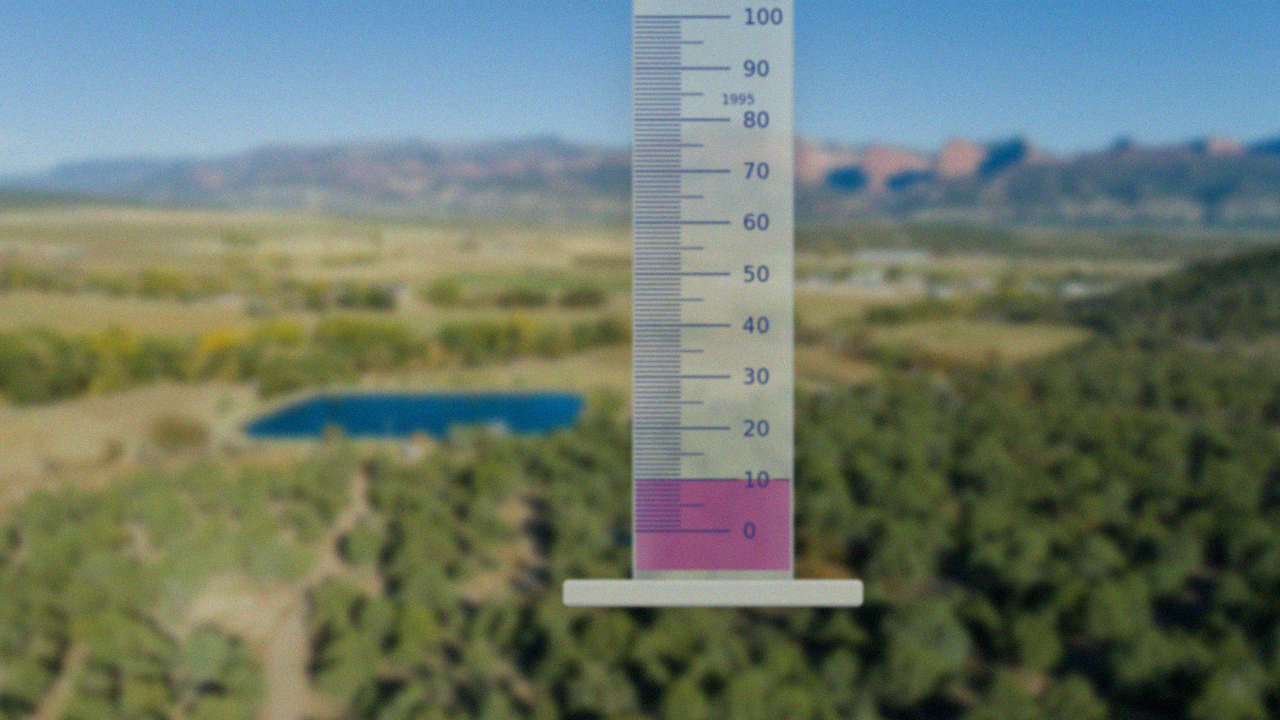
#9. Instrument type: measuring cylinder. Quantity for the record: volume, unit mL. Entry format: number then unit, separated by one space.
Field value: 10 mL
